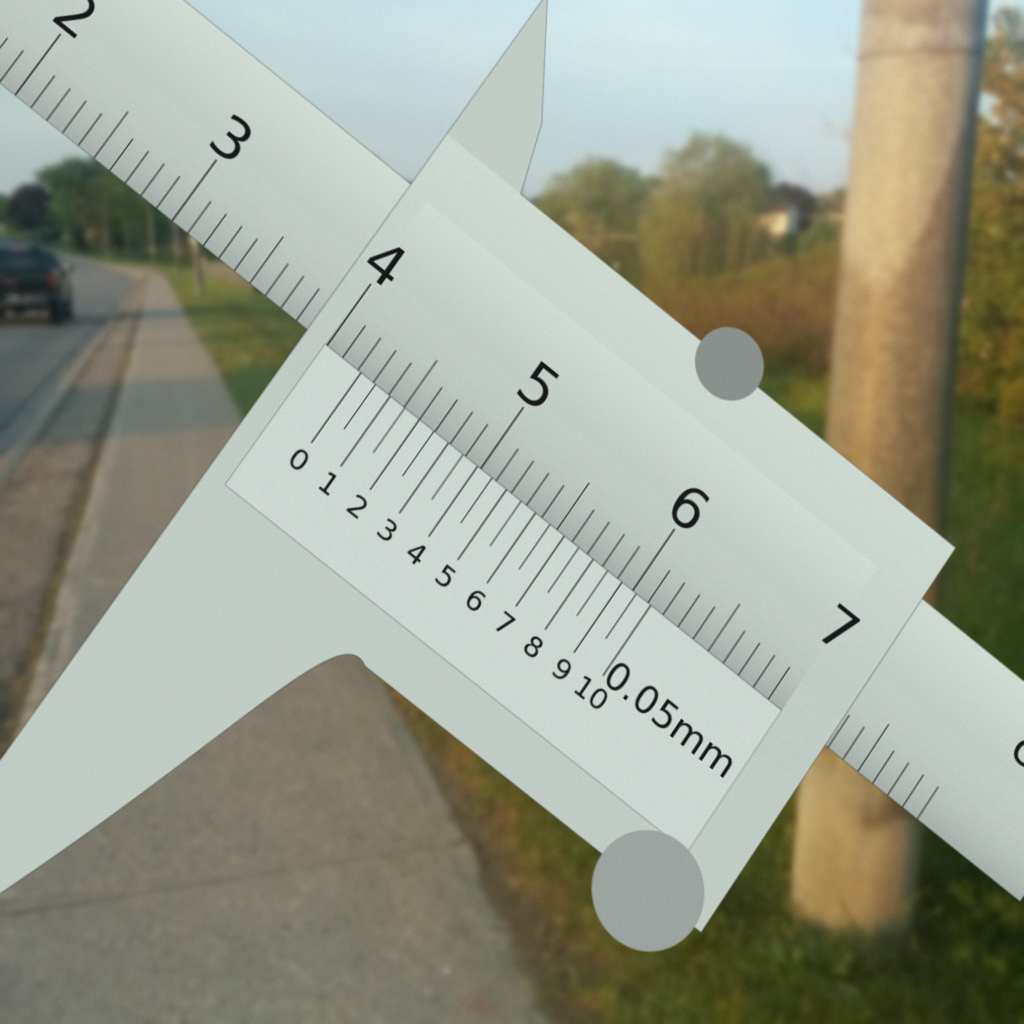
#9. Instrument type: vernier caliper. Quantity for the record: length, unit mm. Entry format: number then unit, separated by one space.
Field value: 42.2 mm
